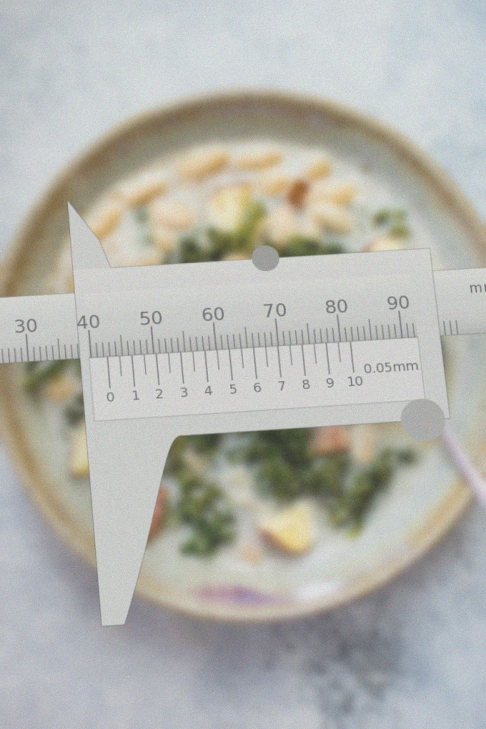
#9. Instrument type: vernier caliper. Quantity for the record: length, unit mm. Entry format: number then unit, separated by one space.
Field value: 42.6 mm
